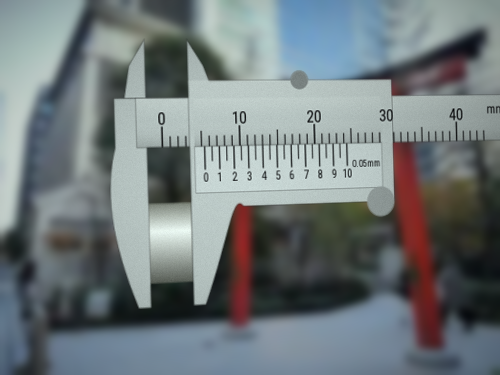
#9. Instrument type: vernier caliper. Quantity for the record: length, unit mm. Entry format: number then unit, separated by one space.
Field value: 5.4 mm
